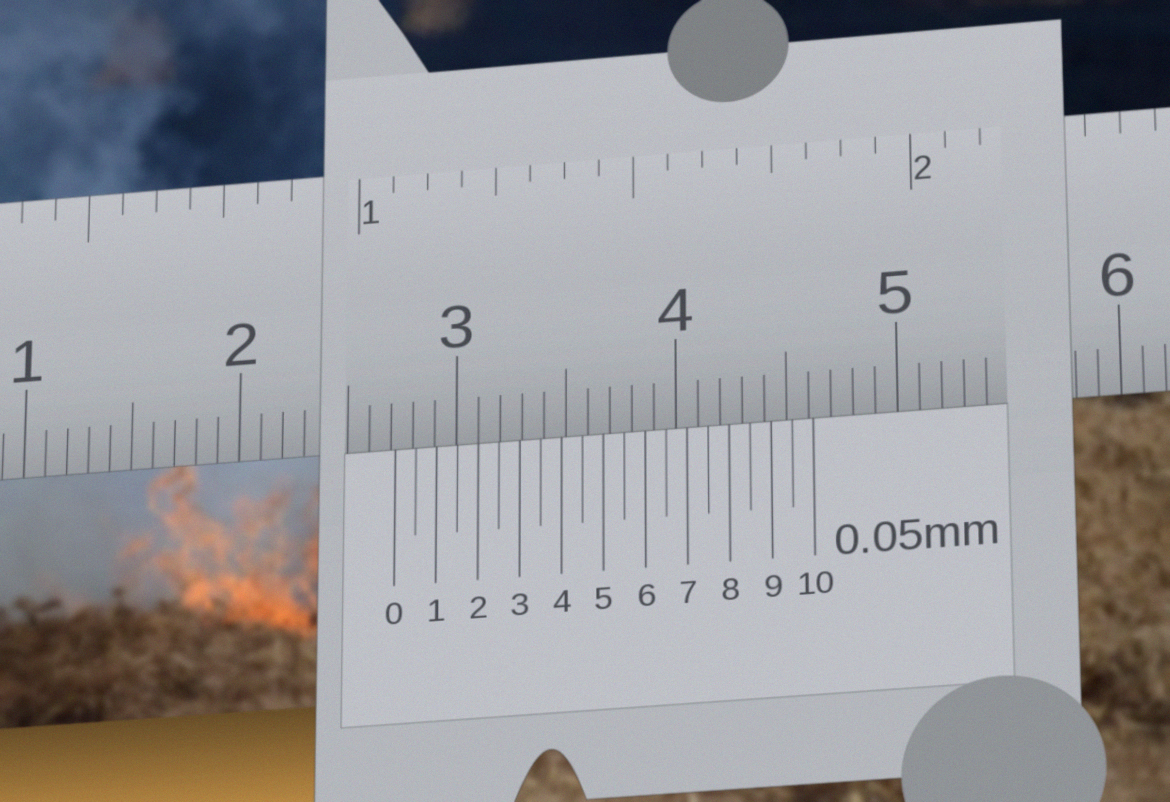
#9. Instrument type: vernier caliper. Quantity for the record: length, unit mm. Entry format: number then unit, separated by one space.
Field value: 27.2 mm
